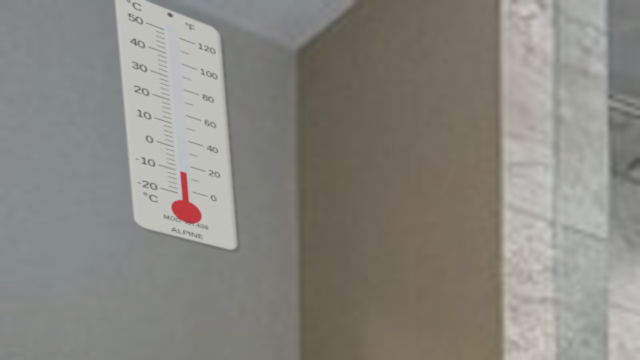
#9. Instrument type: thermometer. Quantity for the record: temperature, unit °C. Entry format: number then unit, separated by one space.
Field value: -10 °C
